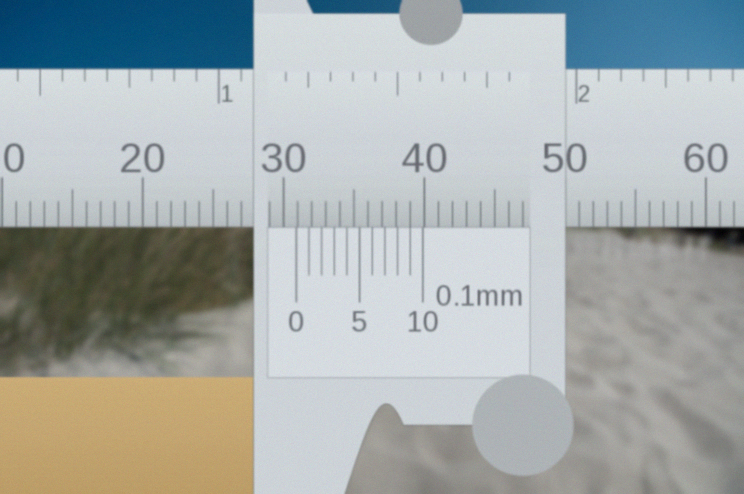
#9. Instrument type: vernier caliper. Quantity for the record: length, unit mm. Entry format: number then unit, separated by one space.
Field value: 30.9 mm
